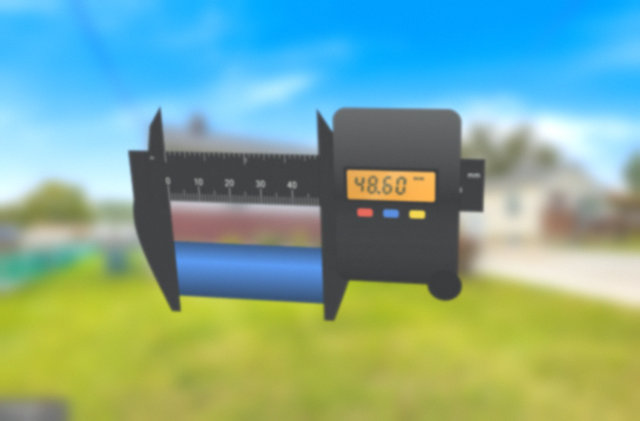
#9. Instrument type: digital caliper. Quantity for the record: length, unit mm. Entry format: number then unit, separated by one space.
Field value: 48.60 mm
